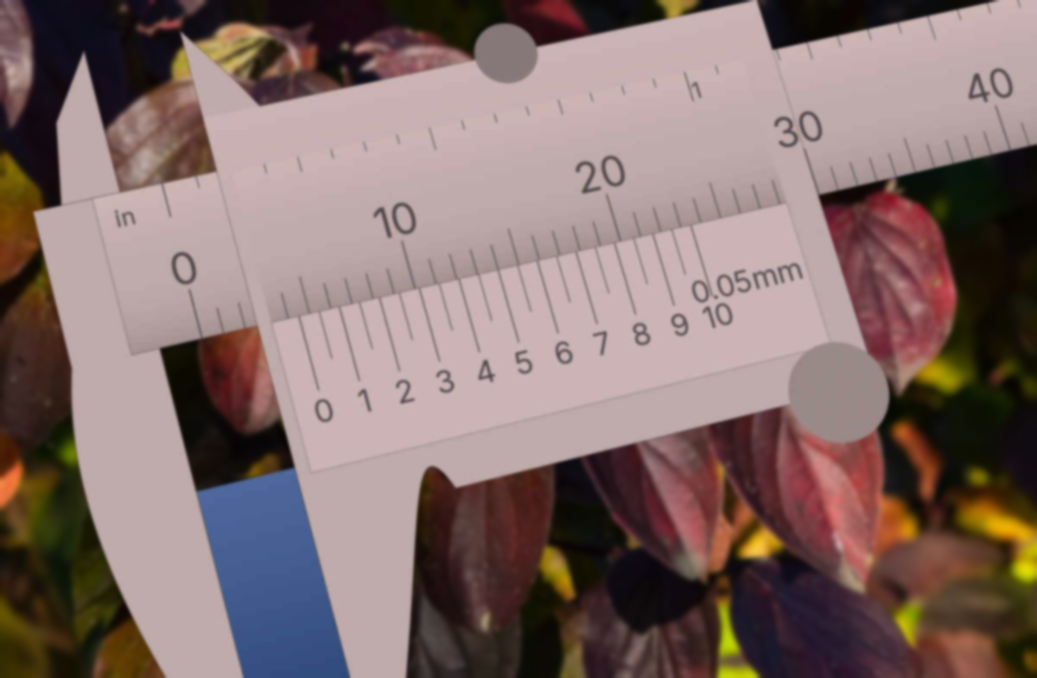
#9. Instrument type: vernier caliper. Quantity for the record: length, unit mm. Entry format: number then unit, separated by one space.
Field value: 4.5 mm
